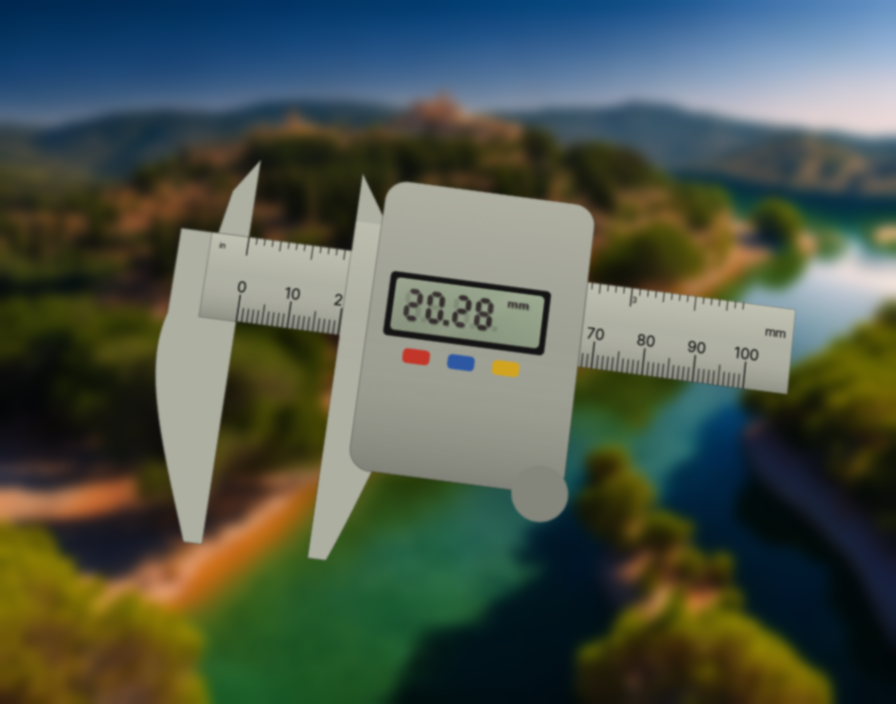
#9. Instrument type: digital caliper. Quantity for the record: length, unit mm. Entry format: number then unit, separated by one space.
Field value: 20.28 mm
